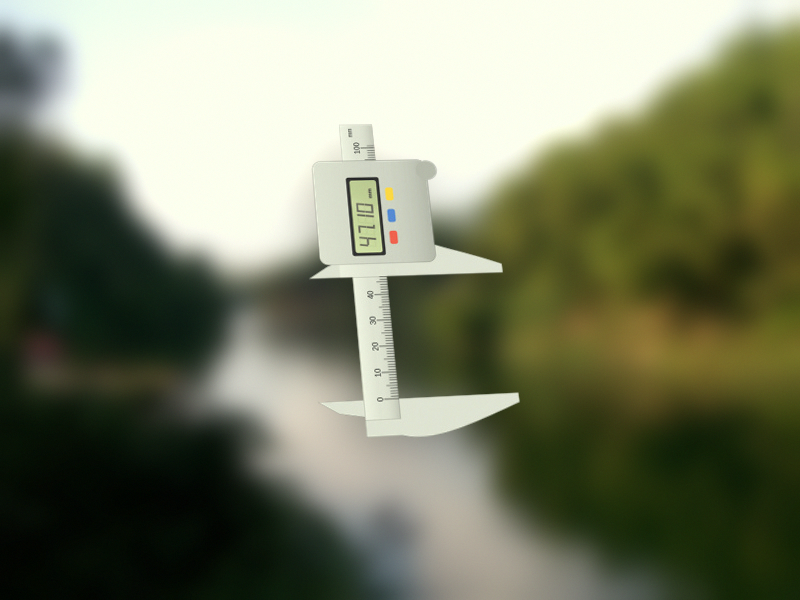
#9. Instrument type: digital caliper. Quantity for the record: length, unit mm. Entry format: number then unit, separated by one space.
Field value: 47.10 mm
